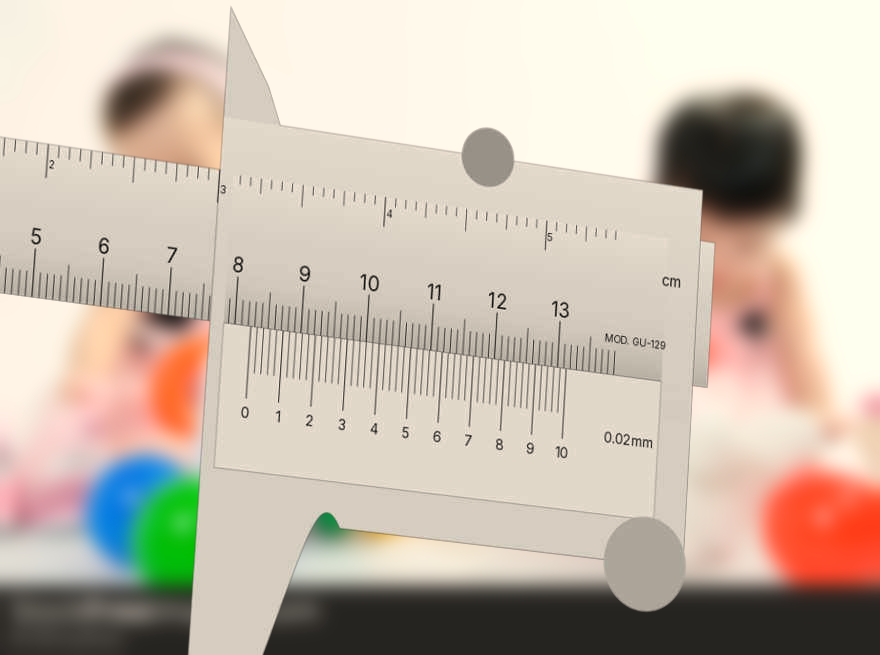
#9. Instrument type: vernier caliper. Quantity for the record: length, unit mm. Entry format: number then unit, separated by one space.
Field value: 82.4 mm
